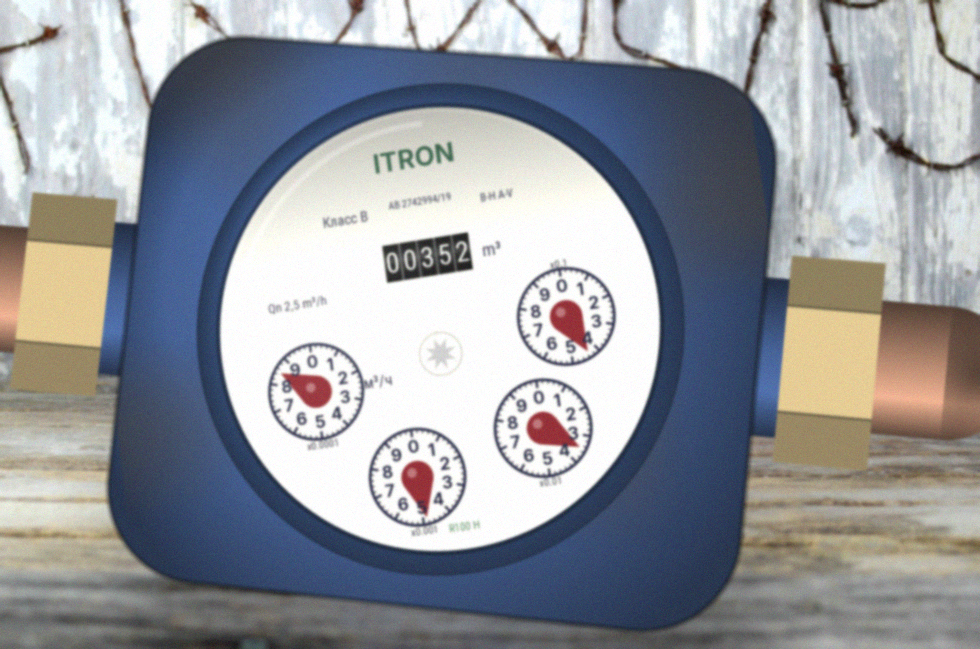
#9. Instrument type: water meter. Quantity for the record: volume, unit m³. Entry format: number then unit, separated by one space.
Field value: 352.4348 m³
